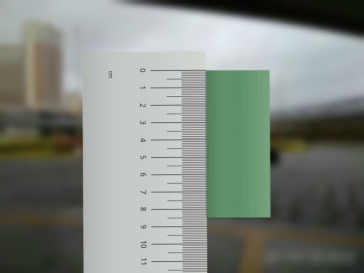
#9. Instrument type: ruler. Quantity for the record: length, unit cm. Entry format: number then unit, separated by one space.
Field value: 8.5 cm
